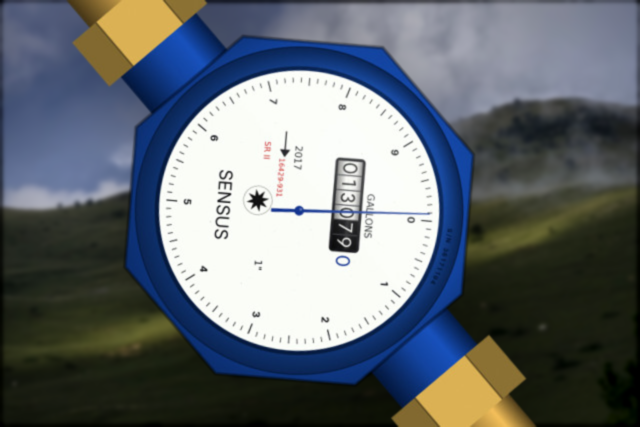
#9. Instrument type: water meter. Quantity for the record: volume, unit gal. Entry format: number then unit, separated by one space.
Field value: 130789.9 gal
